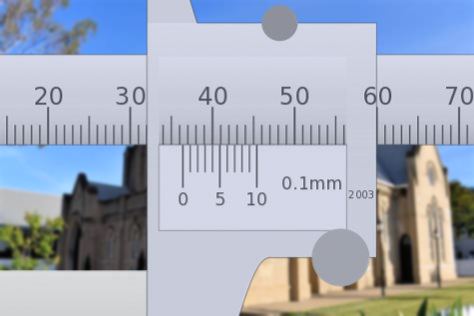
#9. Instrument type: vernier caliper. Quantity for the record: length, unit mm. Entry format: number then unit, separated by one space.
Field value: 36.4 mm
